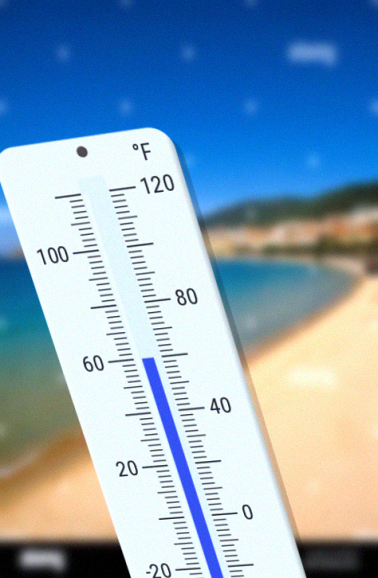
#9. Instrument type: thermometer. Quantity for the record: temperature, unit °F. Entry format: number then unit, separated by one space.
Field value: 60 °F
